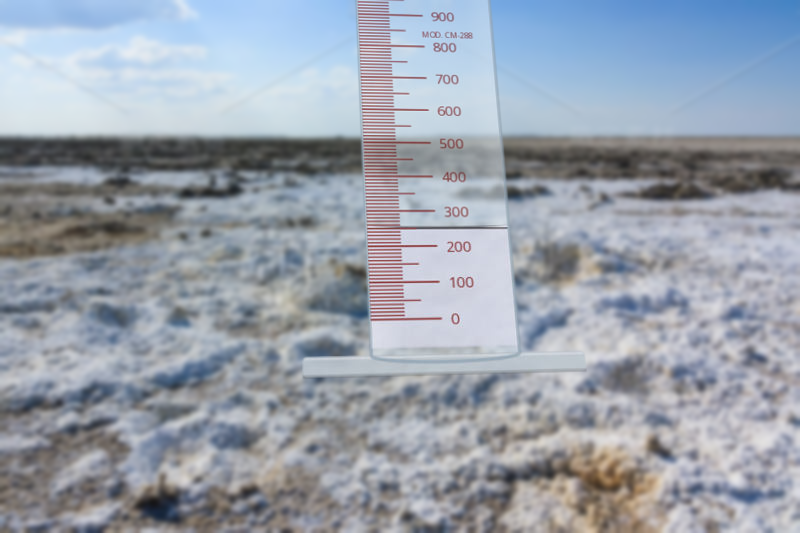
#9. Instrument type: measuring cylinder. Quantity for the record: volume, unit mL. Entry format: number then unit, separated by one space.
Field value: 250 mL
